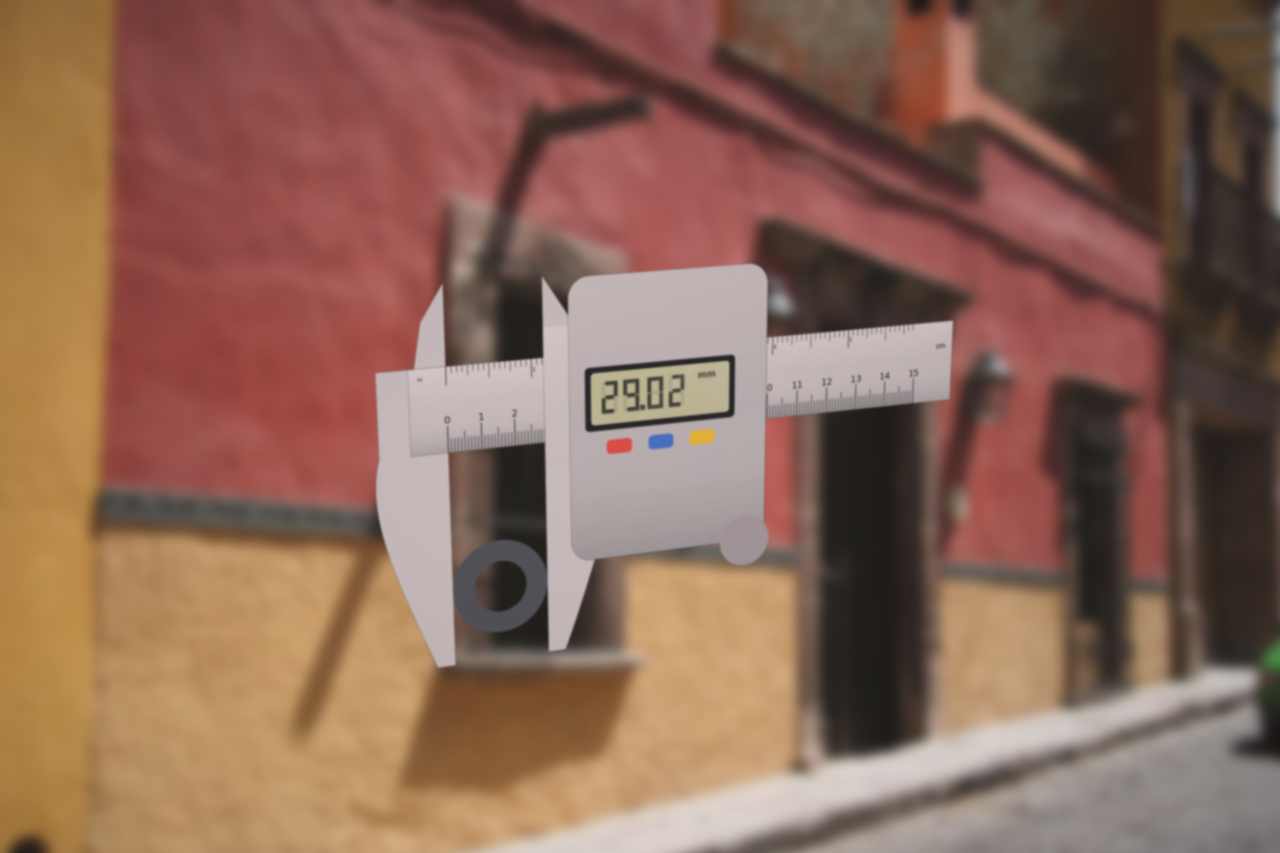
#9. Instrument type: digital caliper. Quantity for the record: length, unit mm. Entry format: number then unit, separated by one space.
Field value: 29.02 mm
